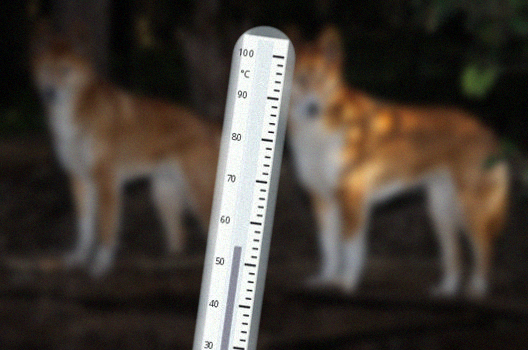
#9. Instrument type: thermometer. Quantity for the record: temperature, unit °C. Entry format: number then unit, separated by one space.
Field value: 54 °C
